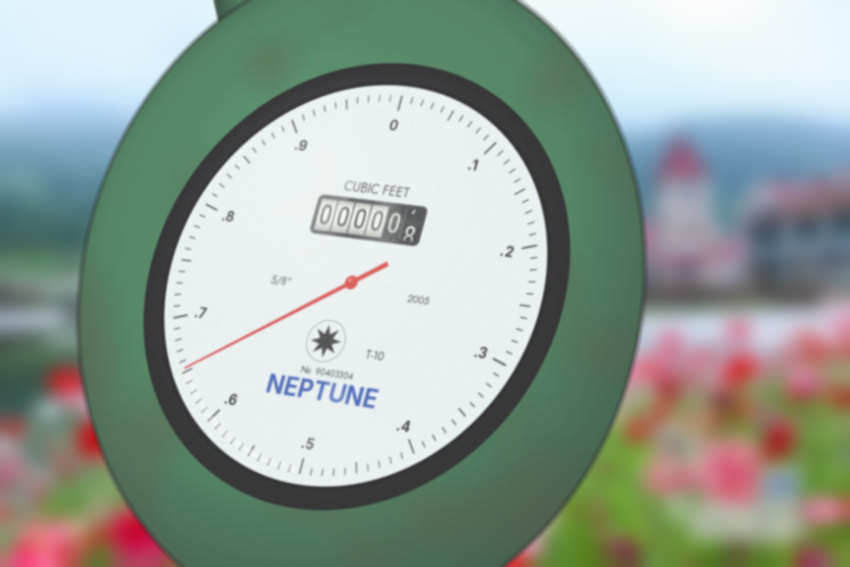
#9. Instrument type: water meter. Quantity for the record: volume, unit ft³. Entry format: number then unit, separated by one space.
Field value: 7.65 ft³
